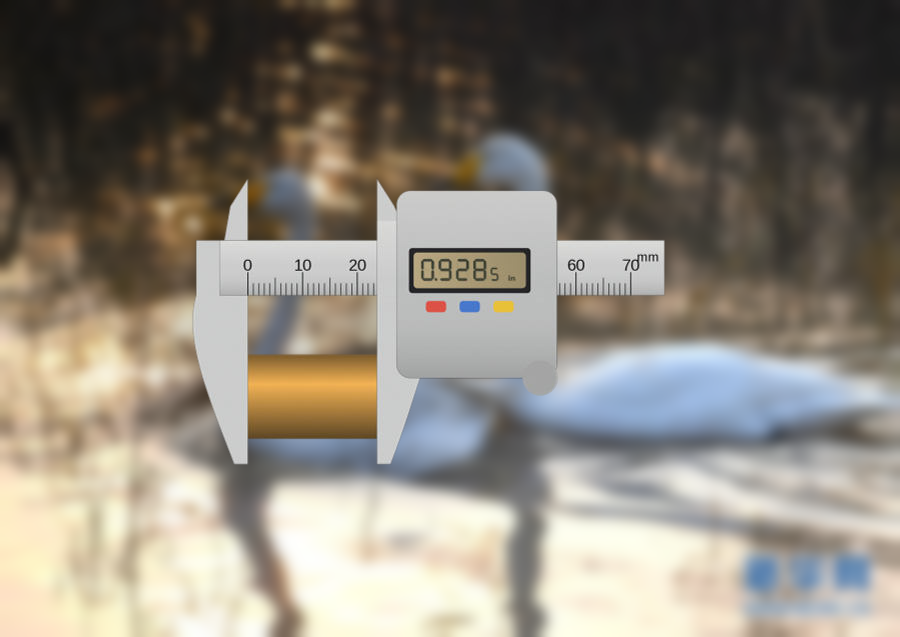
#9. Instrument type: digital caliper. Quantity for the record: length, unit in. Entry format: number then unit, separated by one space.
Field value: 0.9285 in
